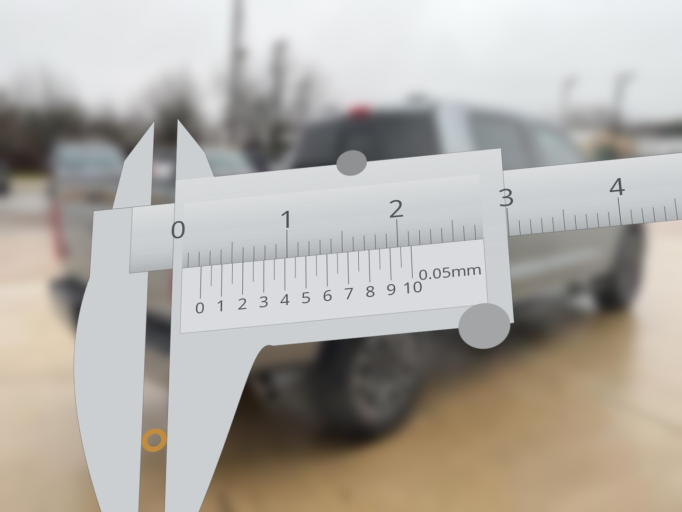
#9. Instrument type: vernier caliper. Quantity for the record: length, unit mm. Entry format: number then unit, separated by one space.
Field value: 2.2 mm
